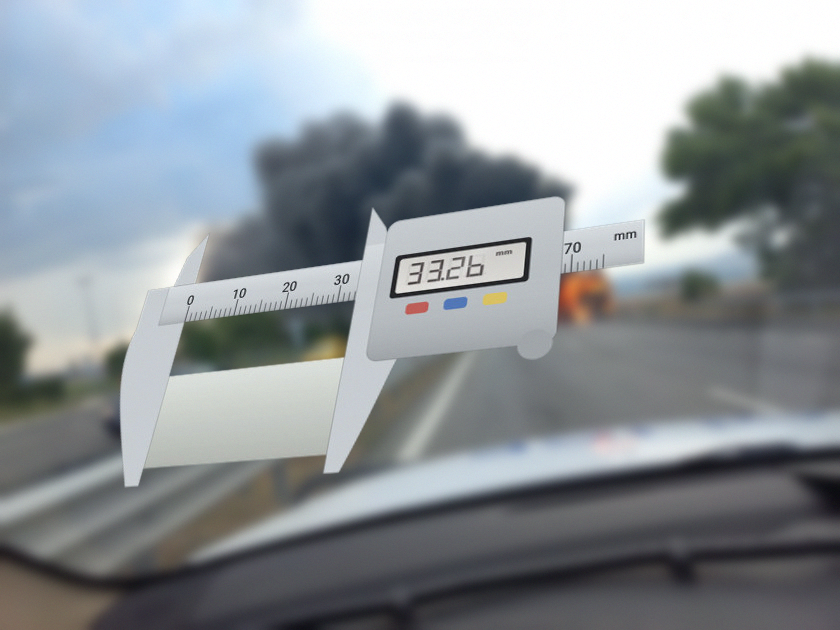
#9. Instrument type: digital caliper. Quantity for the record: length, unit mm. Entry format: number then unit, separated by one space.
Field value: 33.26 mm
